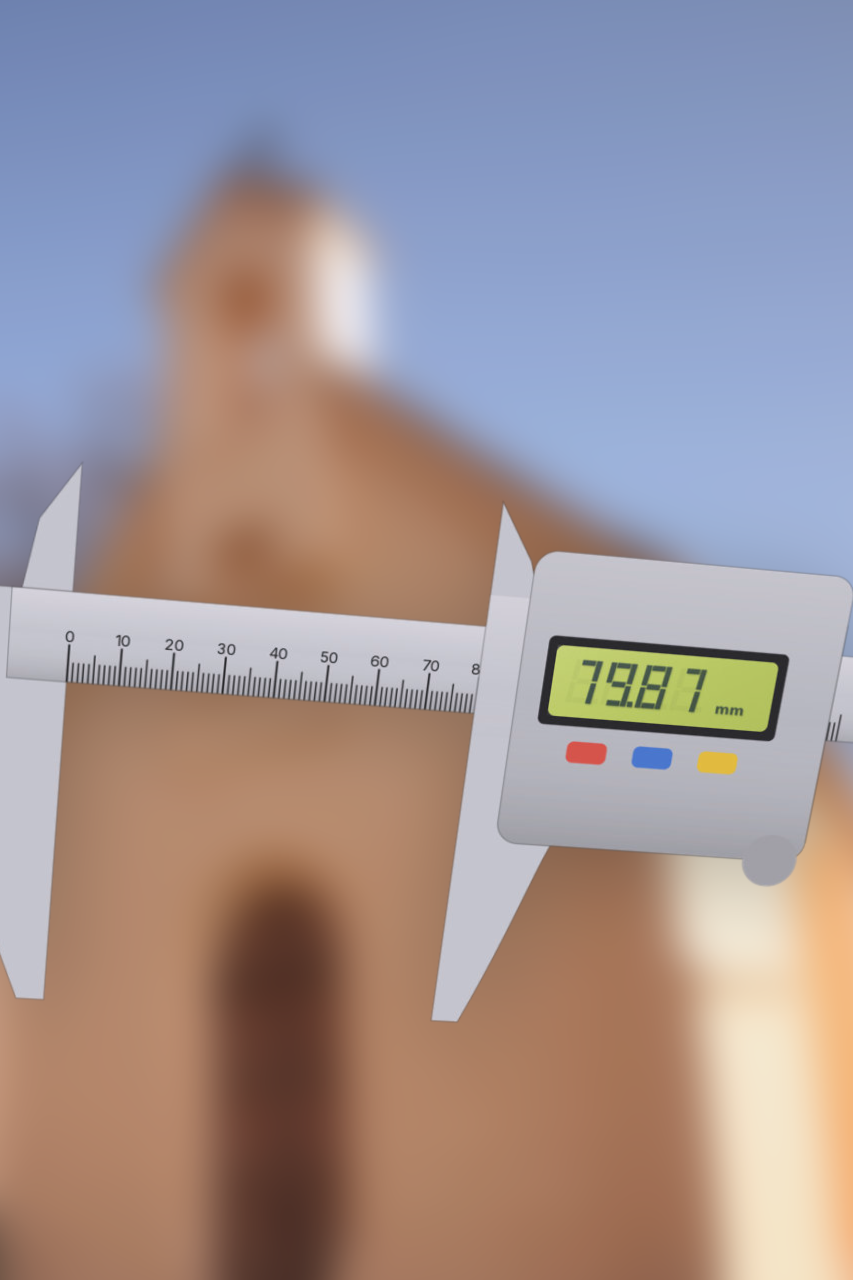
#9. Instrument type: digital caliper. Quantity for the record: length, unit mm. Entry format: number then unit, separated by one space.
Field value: 79.87 mm
